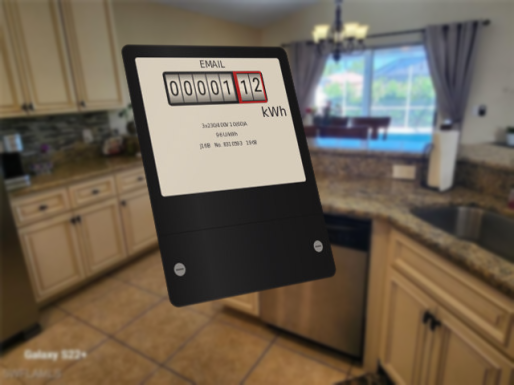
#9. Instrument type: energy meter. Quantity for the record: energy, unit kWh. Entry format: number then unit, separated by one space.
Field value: 1.12 kWh
